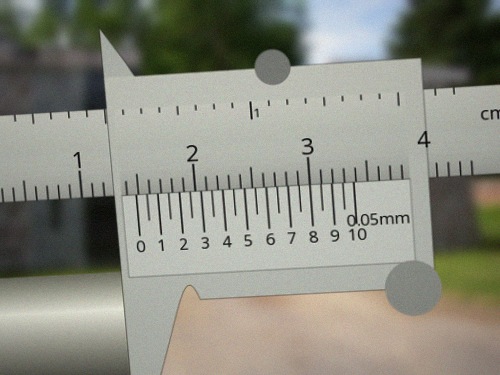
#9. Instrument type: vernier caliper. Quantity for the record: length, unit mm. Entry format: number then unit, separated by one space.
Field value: 14.8 mm
